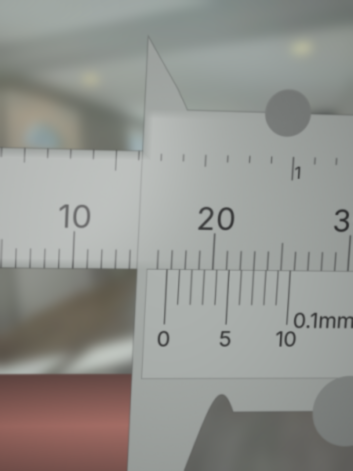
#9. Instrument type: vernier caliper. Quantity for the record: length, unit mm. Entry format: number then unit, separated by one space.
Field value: 16.7 mm
